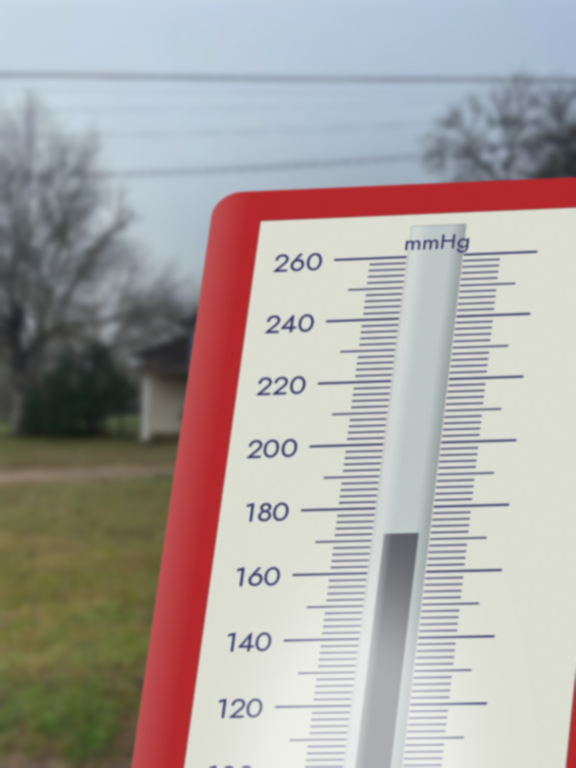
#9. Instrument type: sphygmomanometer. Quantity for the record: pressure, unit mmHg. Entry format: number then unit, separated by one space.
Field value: 172 mmHg
